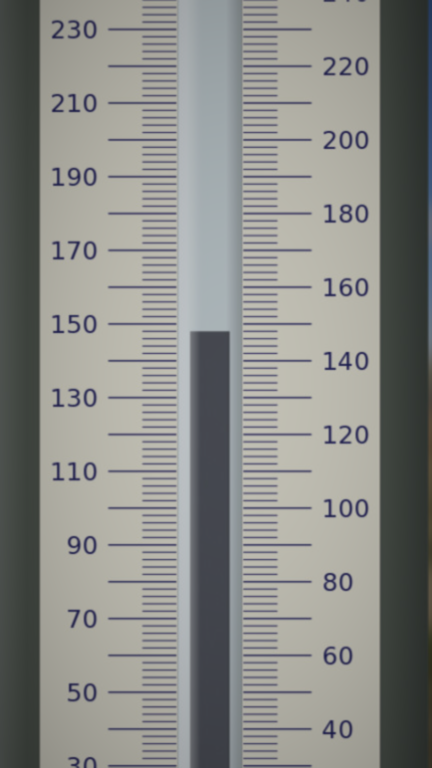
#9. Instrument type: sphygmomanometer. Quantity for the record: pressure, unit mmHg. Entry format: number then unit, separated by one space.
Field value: 148 mmHg
